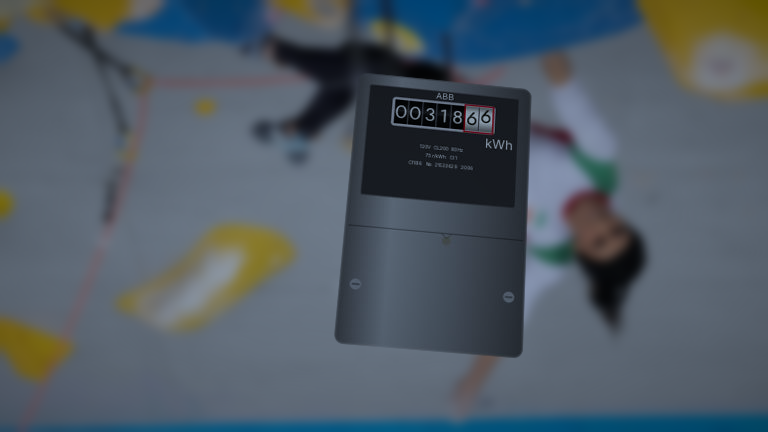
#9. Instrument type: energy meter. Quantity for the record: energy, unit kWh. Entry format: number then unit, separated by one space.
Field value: 318.66 kWh
